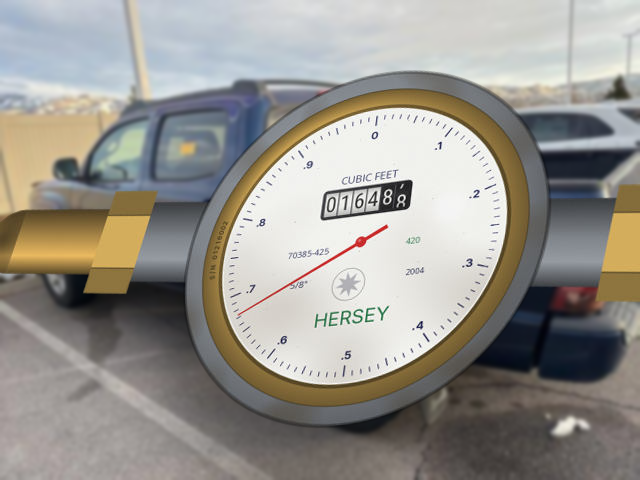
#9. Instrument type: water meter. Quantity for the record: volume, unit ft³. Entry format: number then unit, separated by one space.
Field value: 16487.67 ft³
